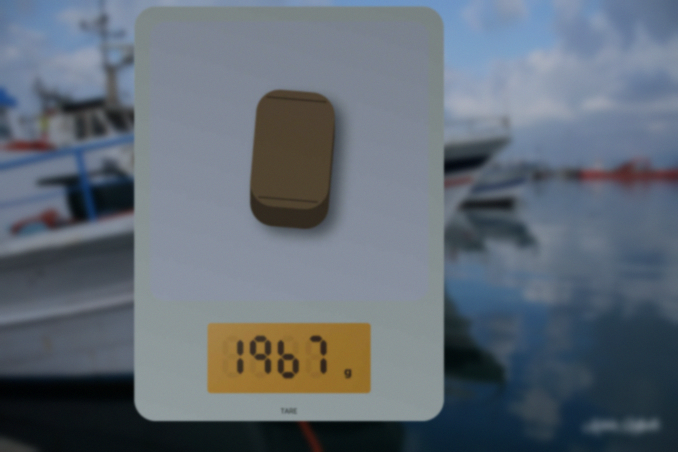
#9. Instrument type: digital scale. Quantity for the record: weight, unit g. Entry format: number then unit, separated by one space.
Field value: 1967 g
